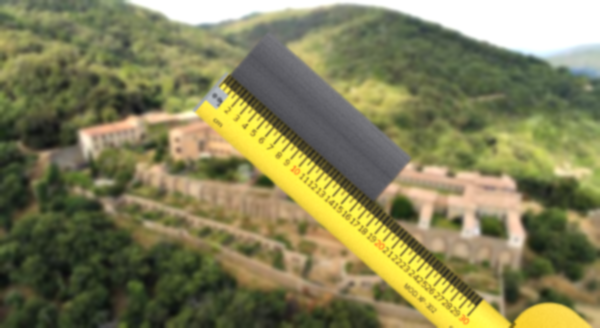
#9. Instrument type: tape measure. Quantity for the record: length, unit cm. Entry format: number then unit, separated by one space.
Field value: 17 cm
